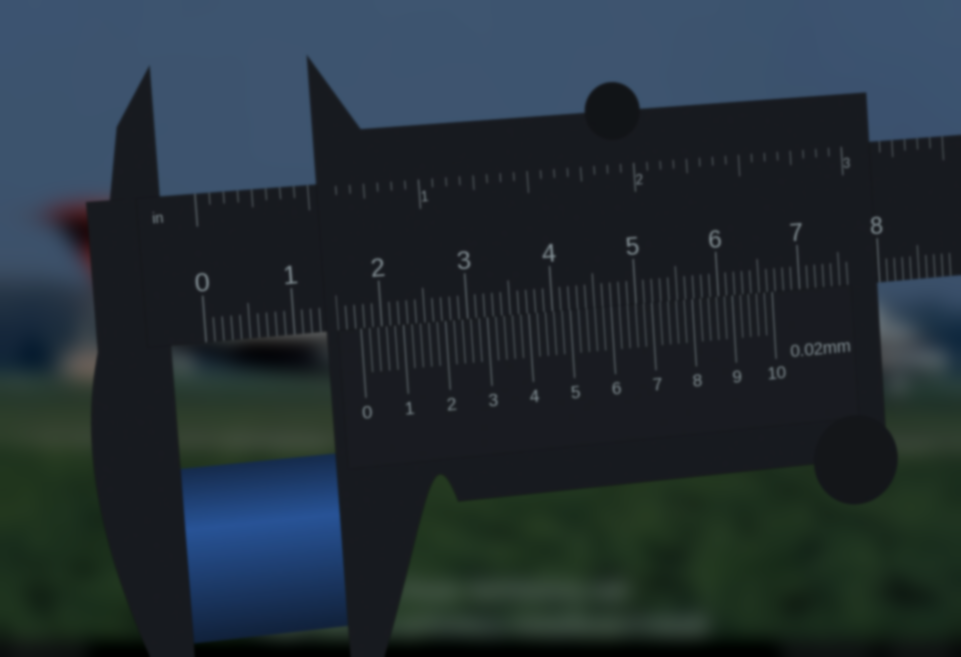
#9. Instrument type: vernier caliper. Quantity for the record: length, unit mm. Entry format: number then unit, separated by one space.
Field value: 17.6 mm
